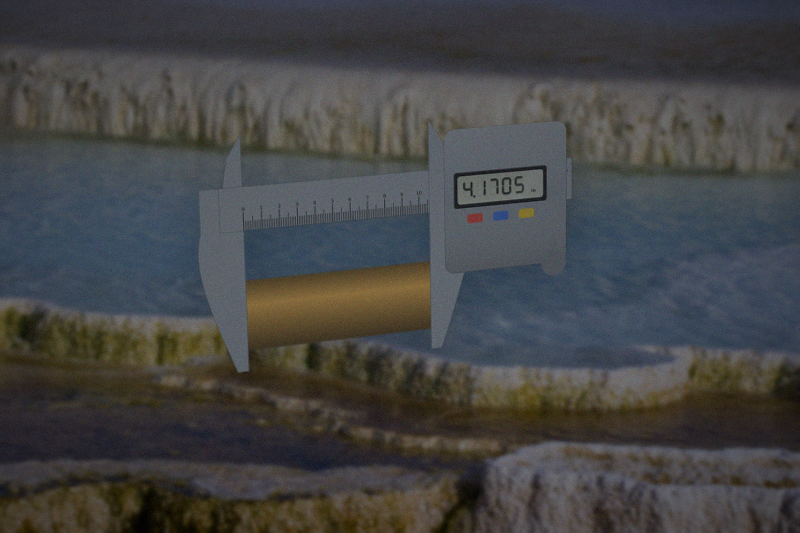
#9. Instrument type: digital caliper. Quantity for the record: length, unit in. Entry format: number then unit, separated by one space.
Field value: 4.1705 in
